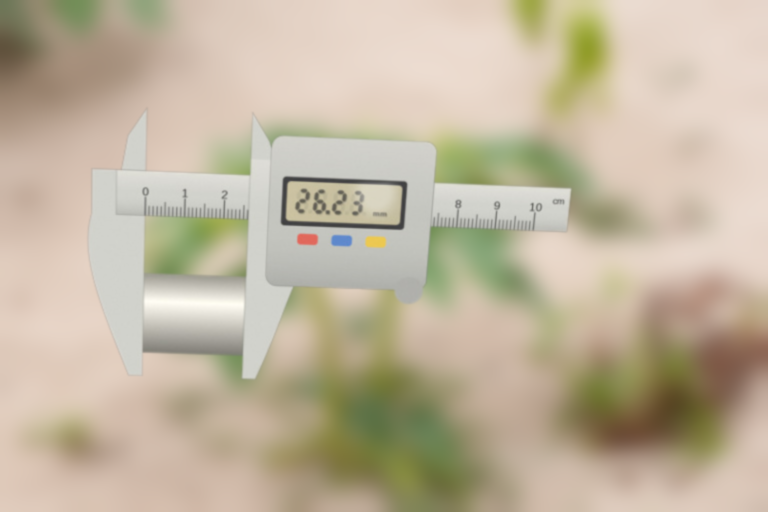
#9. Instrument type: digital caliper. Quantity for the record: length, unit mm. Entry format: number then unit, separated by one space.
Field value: 26.23 mm
